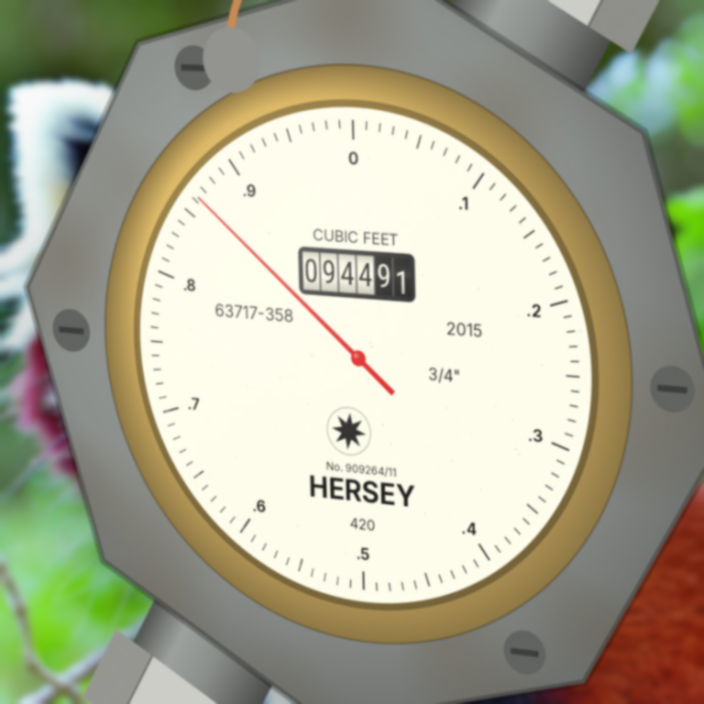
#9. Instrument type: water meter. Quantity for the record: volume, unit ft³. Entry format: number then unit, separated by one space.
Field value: 94490.86 ft³
